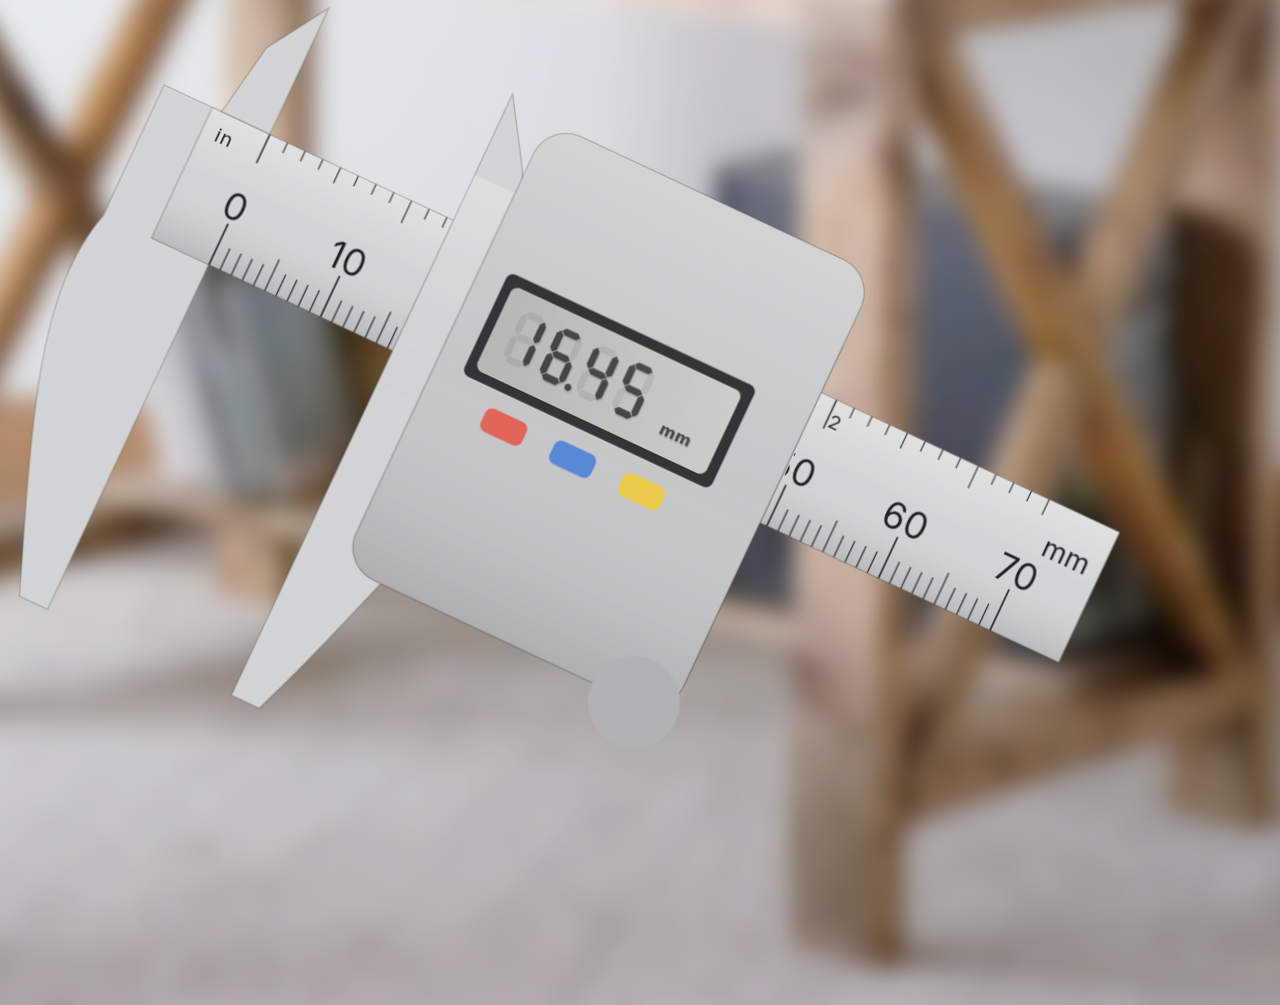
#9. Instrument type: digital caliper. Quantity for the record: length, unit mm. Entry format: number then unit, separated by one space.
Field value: 16.45 mm
